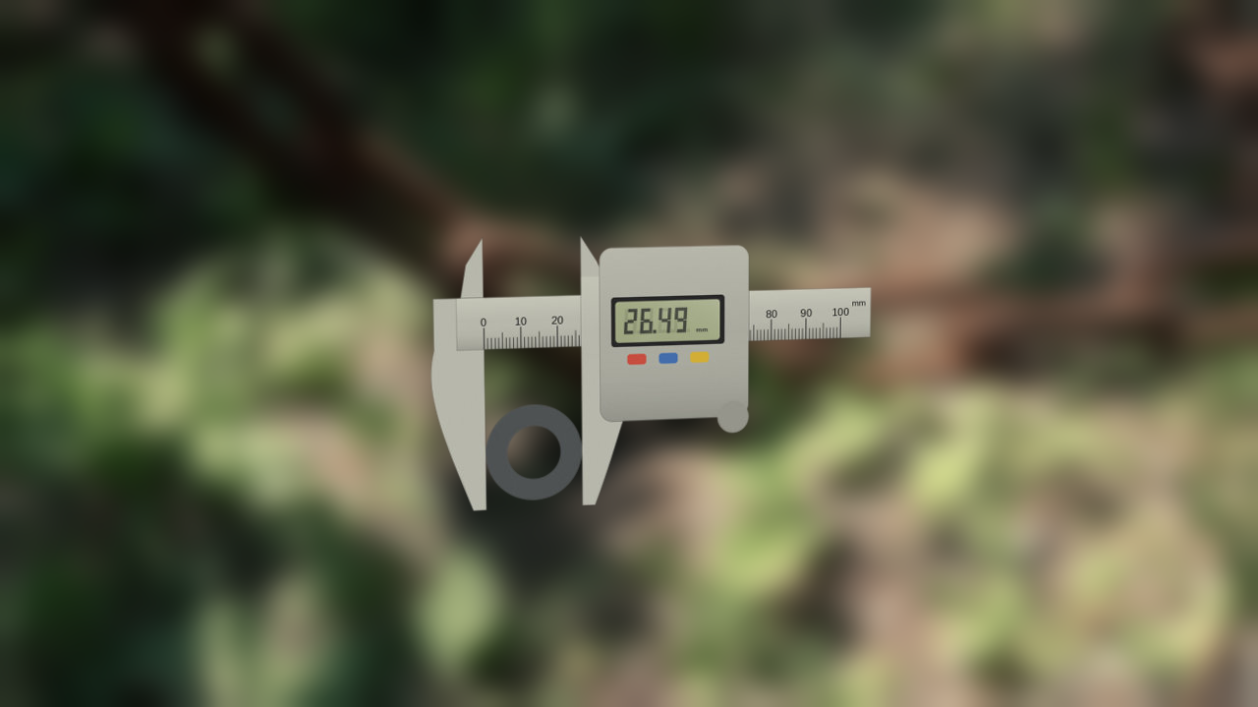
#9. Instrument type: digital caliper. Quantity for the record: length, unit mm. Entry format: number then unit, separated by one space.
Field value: 26.49 mm
